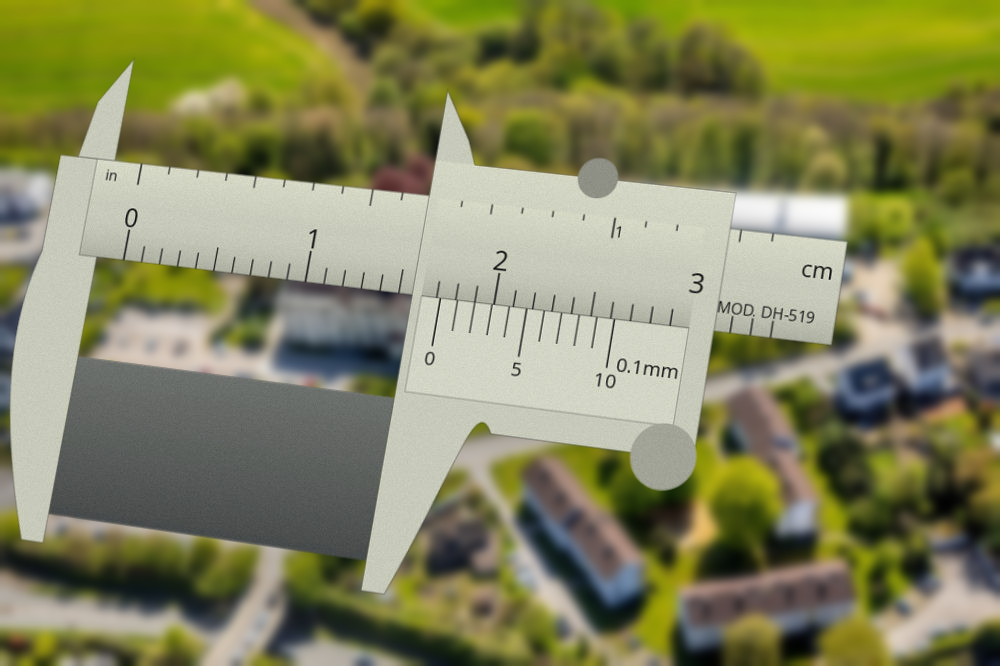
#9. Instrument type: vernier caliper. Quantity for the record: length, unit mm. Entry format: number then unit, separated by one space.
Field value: 17.2 mm
